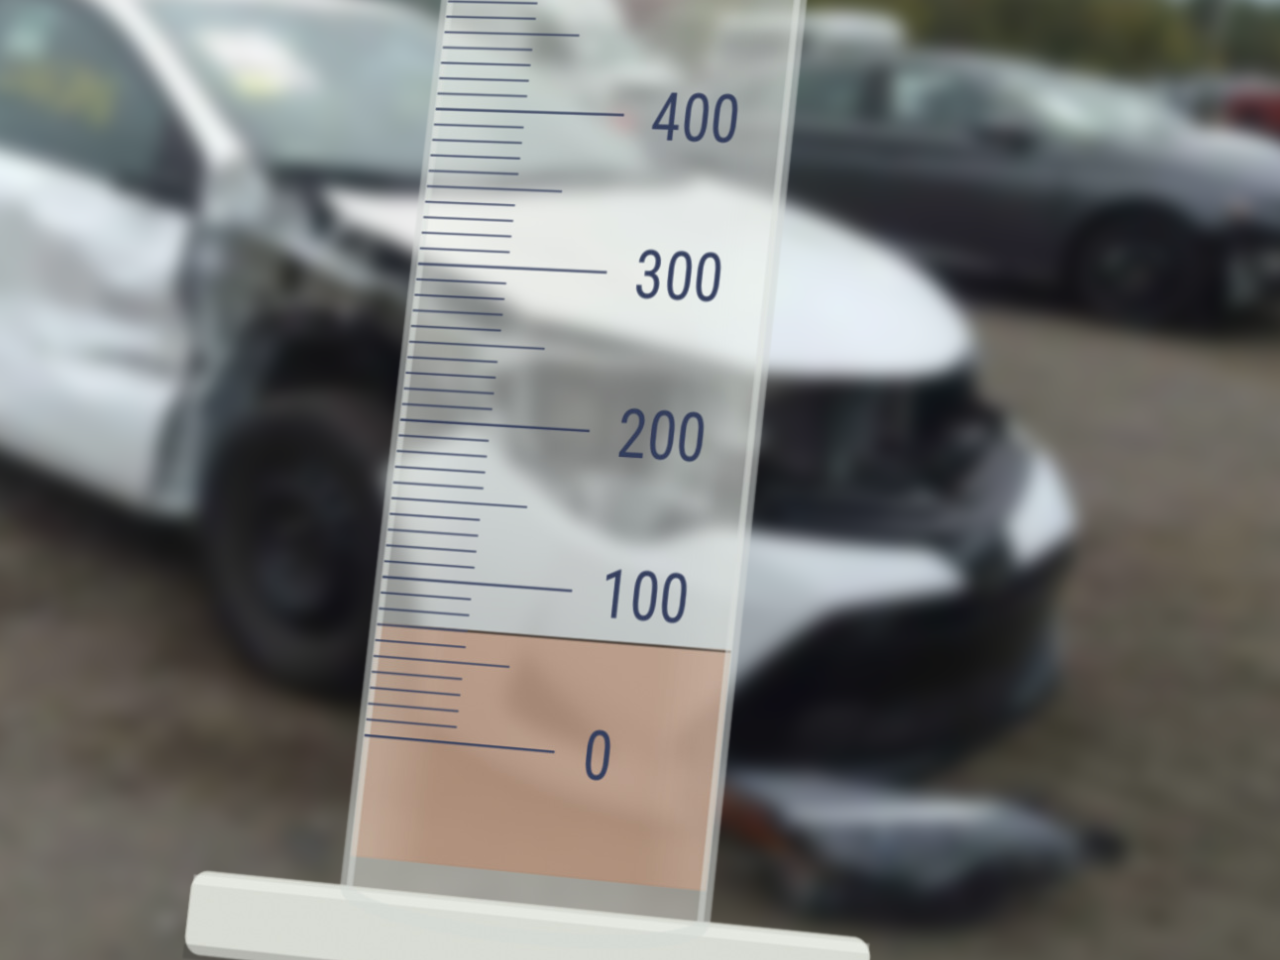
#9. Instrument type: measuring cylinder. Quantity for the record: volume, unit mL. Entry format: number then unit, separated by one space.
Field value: 70 mL
